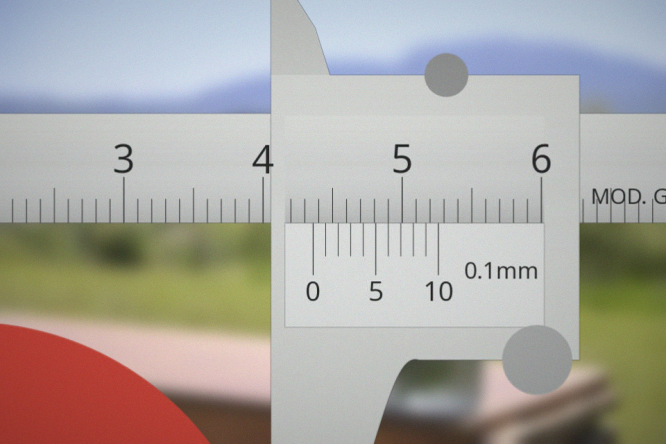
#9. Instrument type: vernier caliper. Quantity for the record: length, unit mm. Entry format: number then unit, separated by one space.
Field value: 43.6 mm
